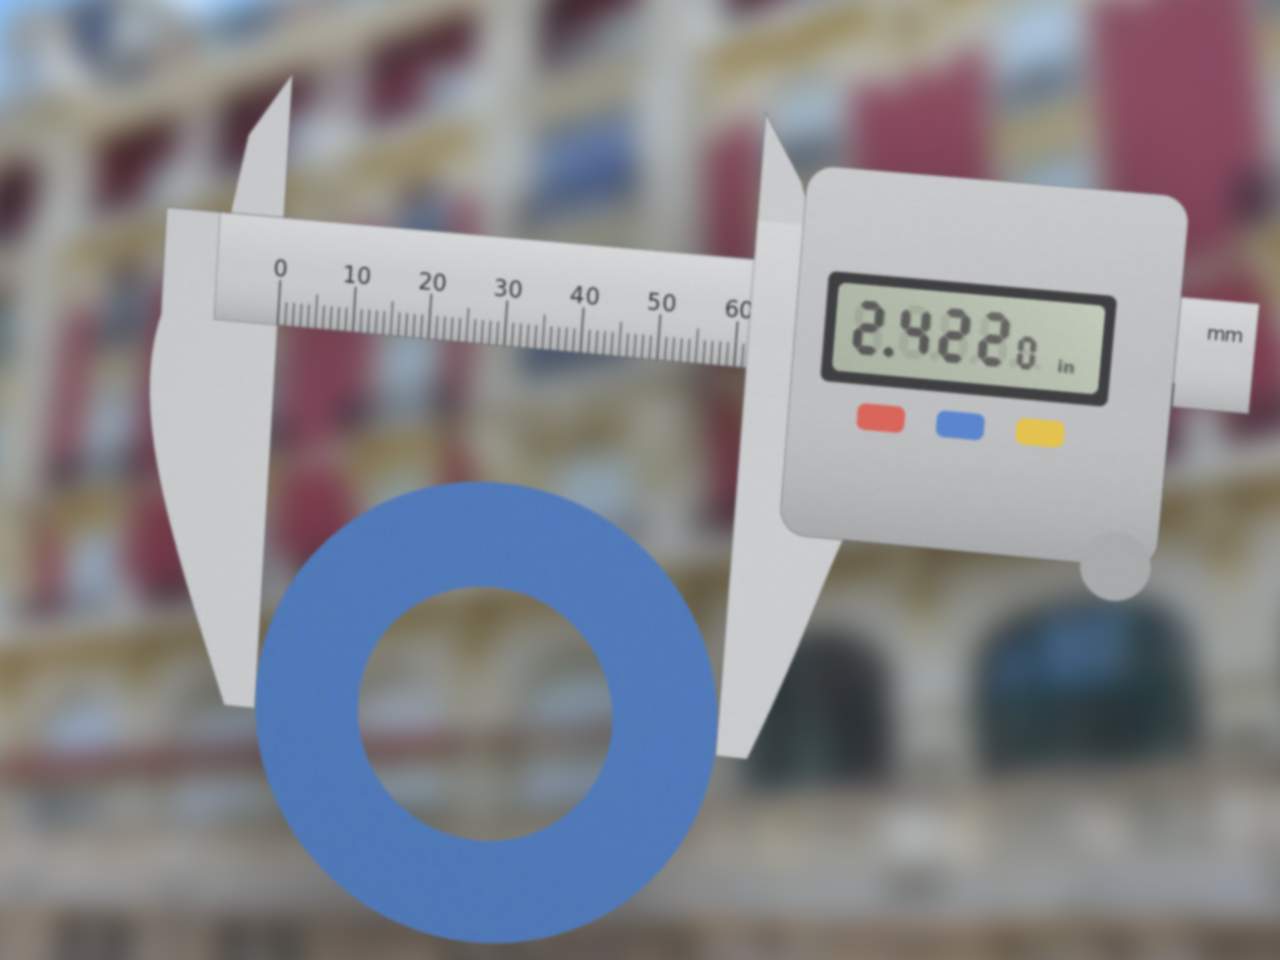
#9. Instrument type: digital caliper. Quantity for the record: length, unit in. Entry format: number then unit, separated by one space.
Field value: 2.4220 in
